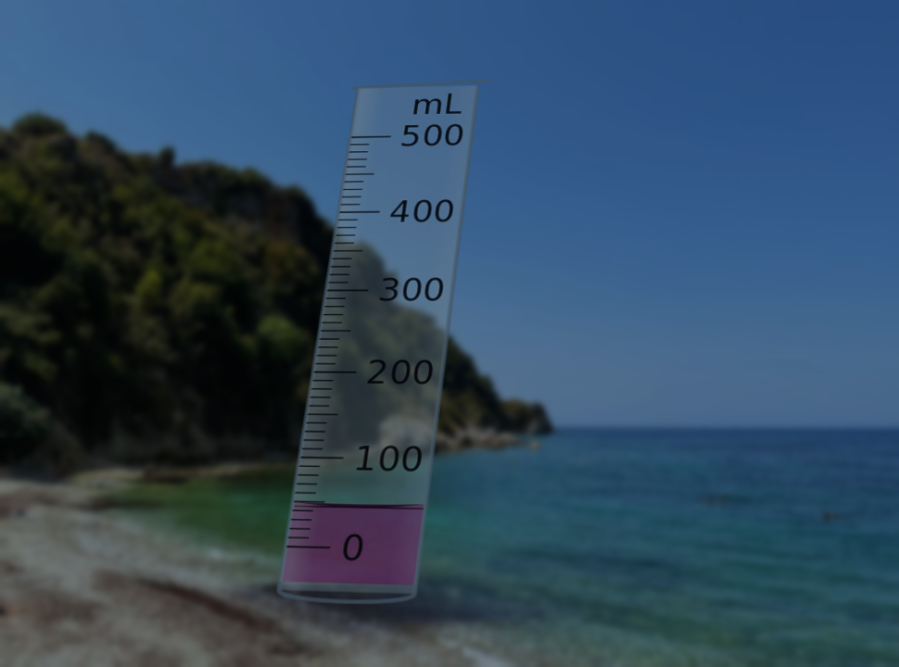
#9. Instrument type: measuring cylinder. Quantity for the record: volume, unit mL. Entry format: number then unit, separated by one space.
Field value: 45 mL
